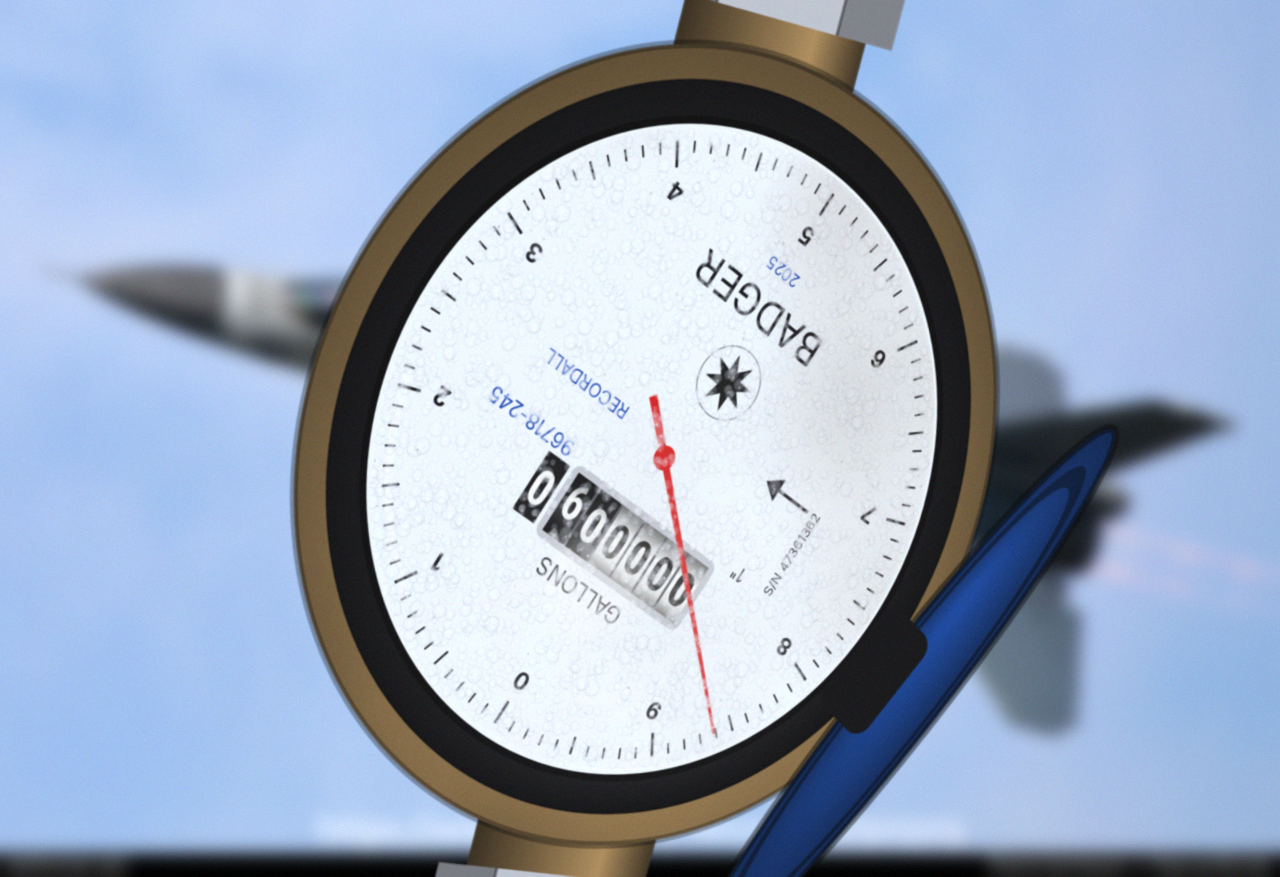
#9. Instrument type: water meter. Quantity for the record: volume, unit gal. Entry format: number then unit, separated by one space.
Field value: 88.6 gal
